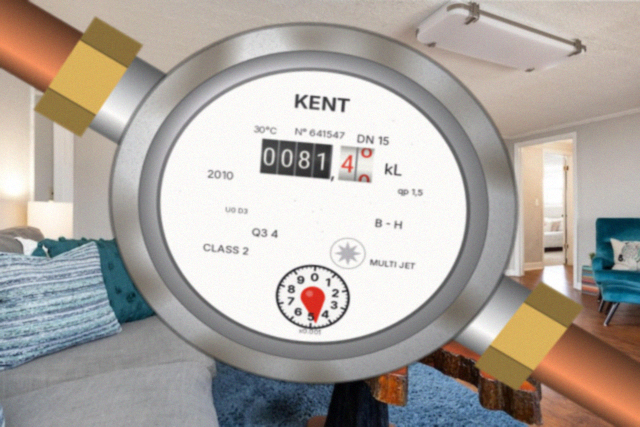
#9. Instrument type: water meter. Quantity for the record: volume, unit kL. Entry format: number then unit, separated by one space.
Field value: 81.484 kL
